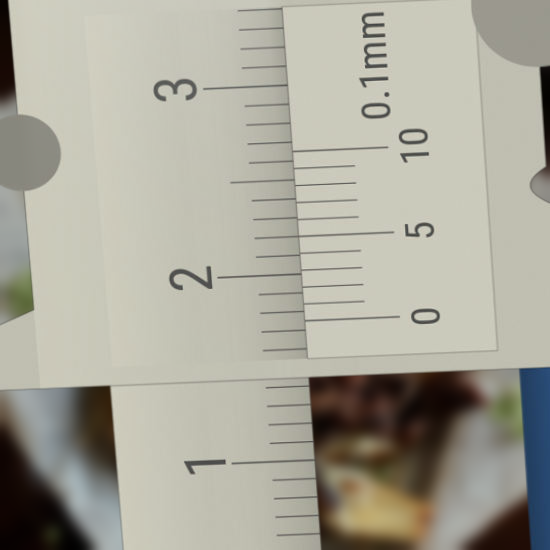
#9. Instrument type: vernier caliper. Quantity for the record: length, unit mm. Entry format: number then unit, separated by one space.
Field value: 17.5 mm
